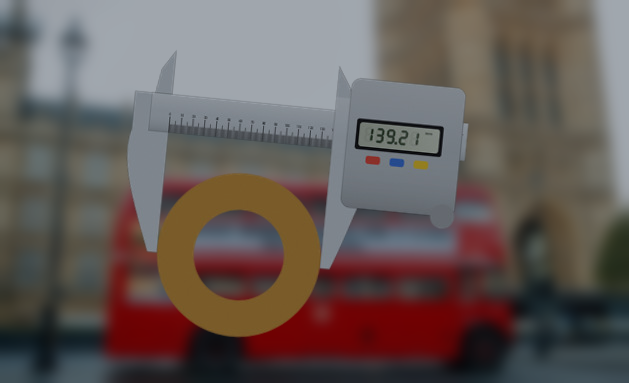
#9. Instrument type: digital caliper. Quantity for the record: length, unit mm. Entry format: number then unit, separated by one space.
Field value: 139.21 mm
